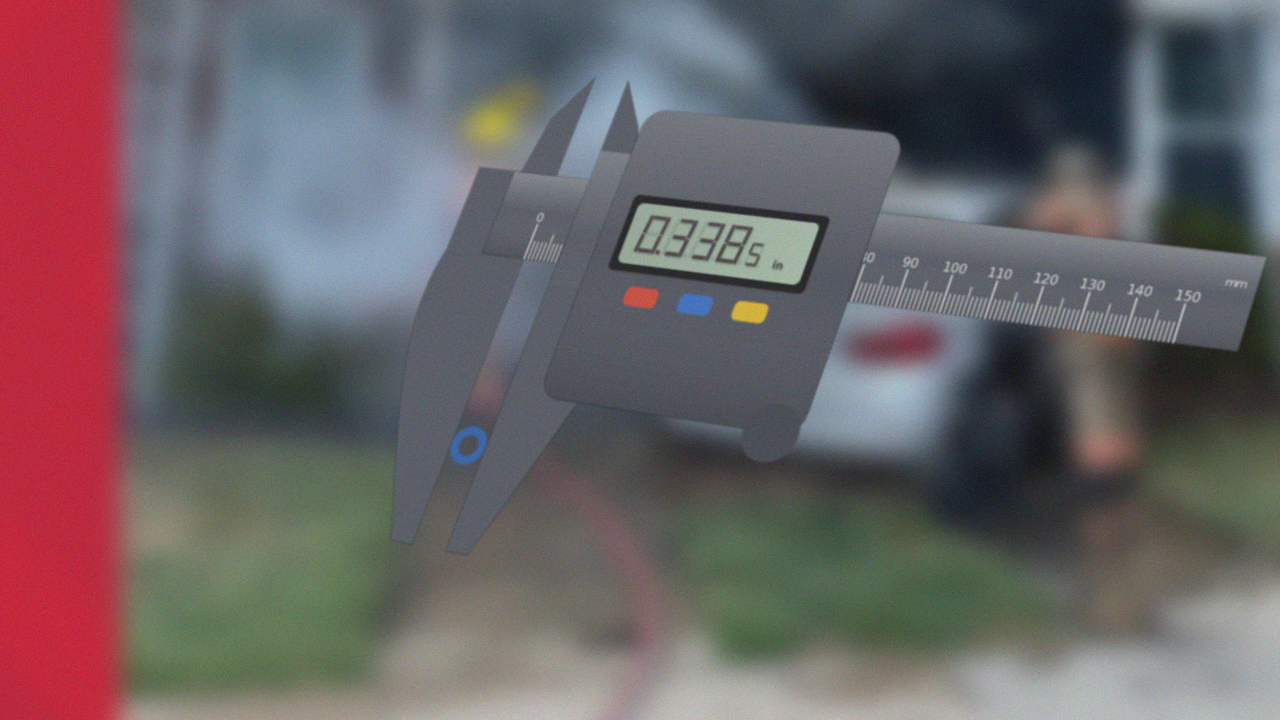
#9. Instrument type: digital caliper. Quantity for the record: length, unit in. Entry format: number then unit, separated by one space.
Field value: 0.3385 in
